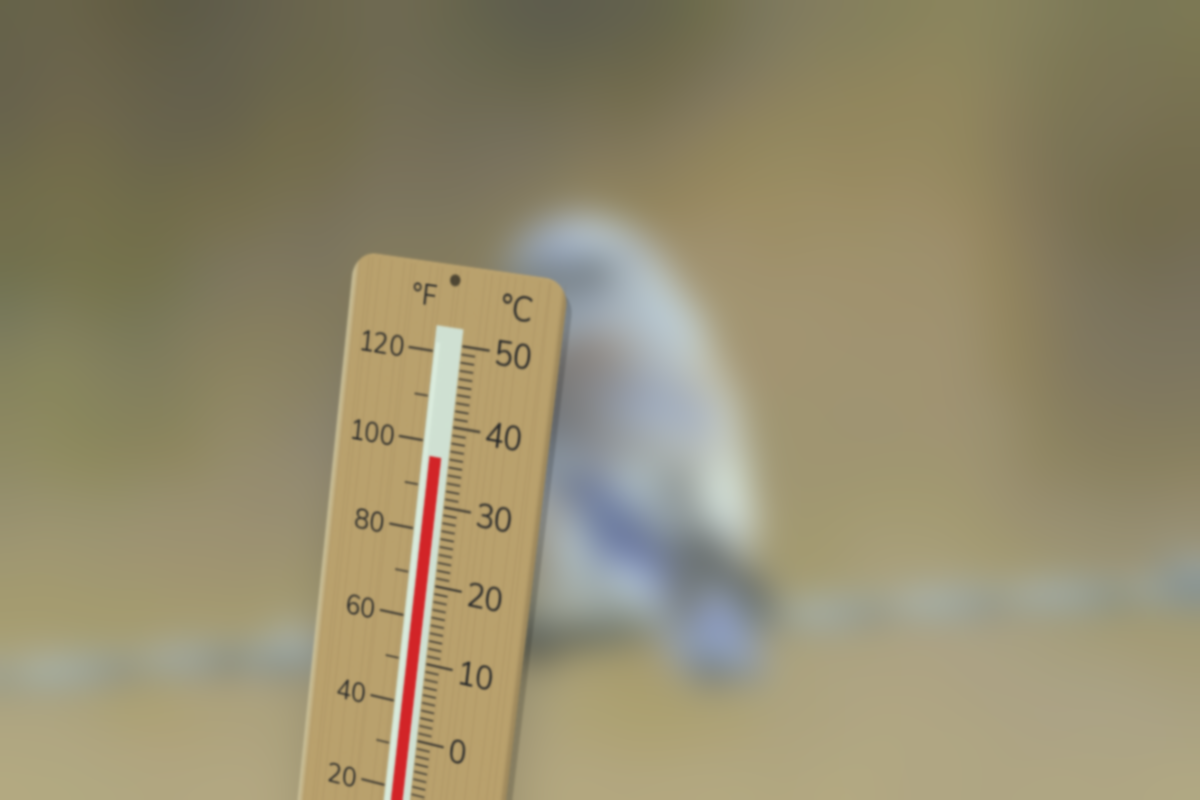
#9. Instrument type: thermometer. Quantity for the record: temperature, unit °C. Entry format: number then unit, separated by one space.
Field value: 36 °C
